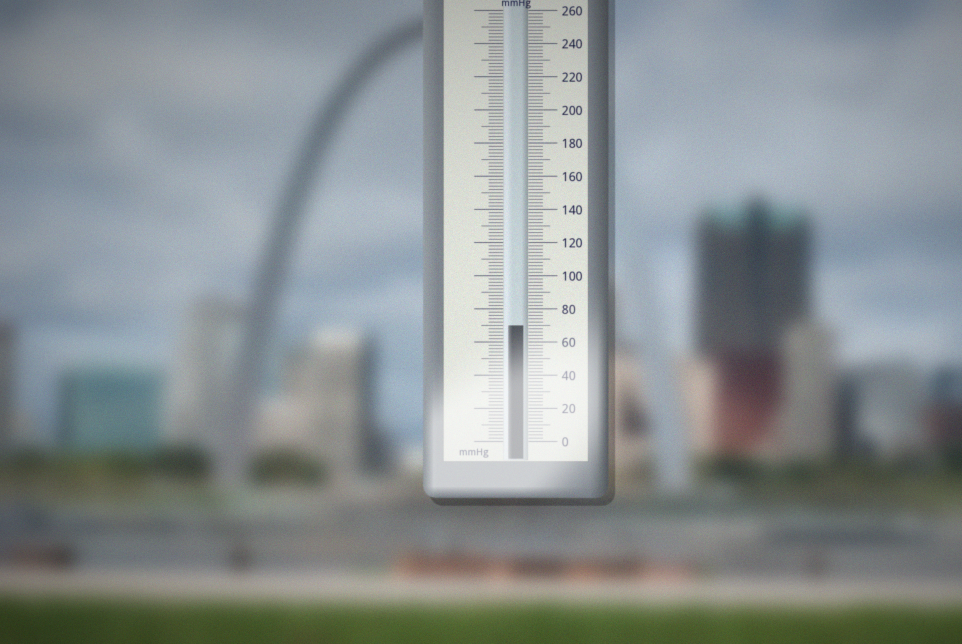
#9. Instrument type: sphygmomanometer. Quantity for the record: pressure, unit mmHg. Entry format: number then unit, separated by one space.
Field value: 70 mmHg
